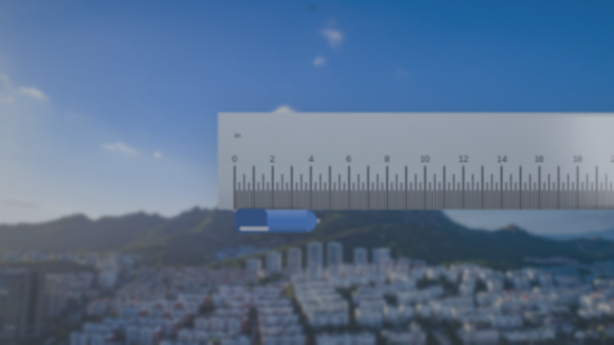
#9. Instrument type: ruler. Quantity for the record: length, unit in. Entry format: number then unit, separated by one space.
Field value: 4.5 in
